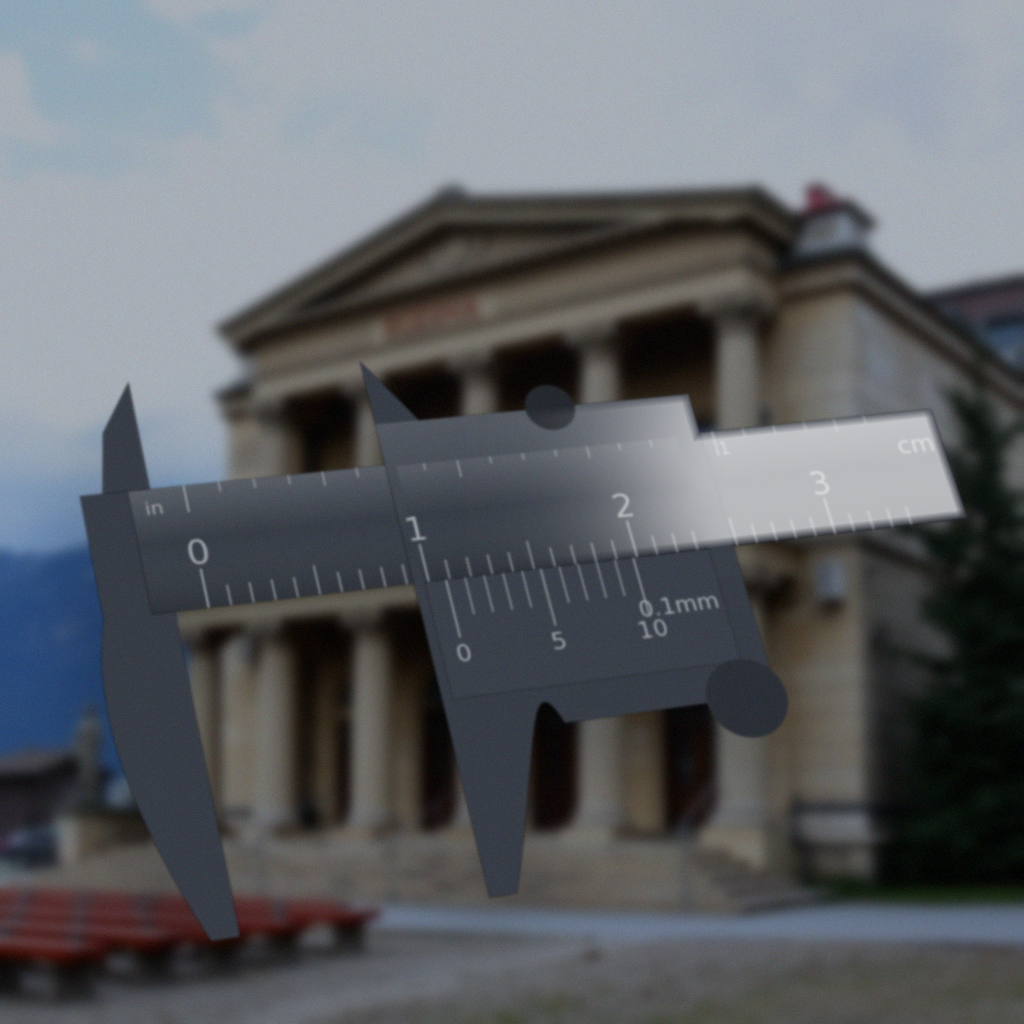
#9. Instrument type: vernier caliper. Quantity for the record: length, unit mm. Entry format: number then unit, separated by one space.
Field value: 10.8 mm
